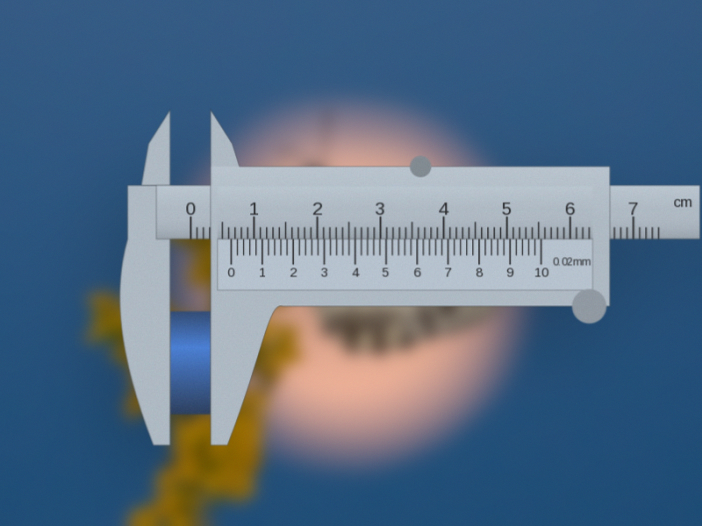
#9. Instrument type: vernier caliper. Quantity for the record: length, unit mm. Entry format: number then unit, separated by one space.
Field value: 6.4 mm
